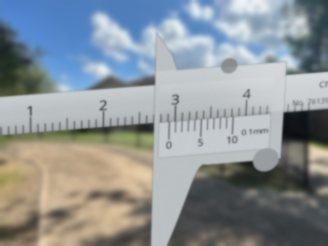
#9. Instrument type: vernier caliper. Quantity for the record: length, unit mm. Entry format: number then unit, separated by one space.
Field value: 29.2 mm
